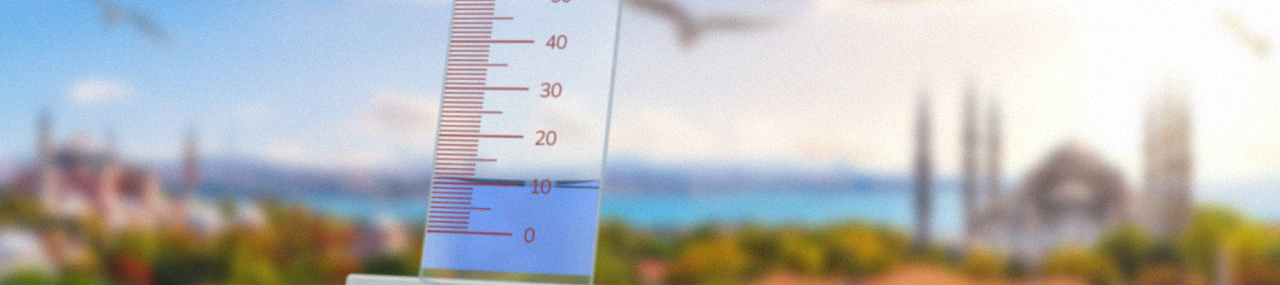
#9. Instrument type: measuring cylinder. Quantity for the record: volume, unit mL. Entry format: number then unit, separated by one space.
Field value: 10 mL
